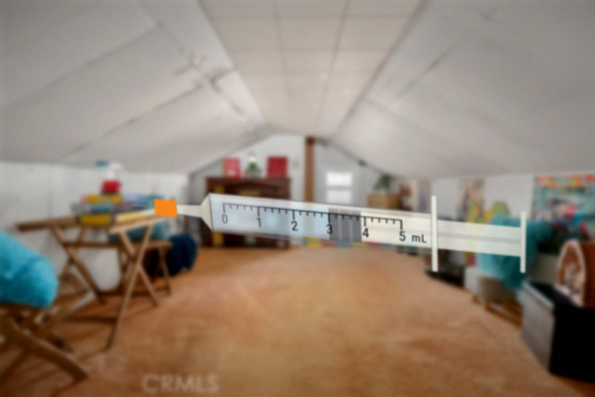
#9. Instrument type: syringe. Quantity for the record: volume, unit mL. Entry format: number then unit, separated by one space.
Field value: 3 mL
